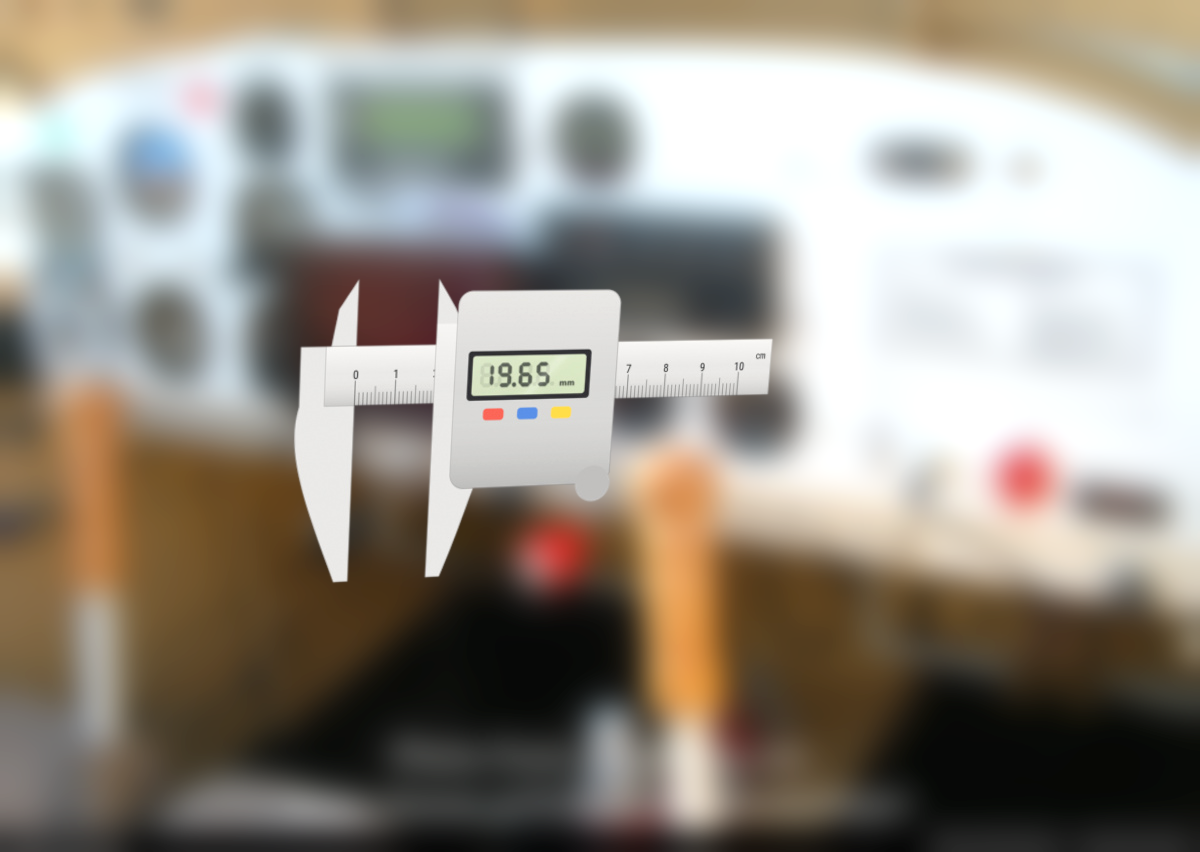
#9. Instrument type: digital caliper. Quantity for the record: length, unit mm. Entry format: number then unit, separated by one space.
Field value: 19.65 mm
